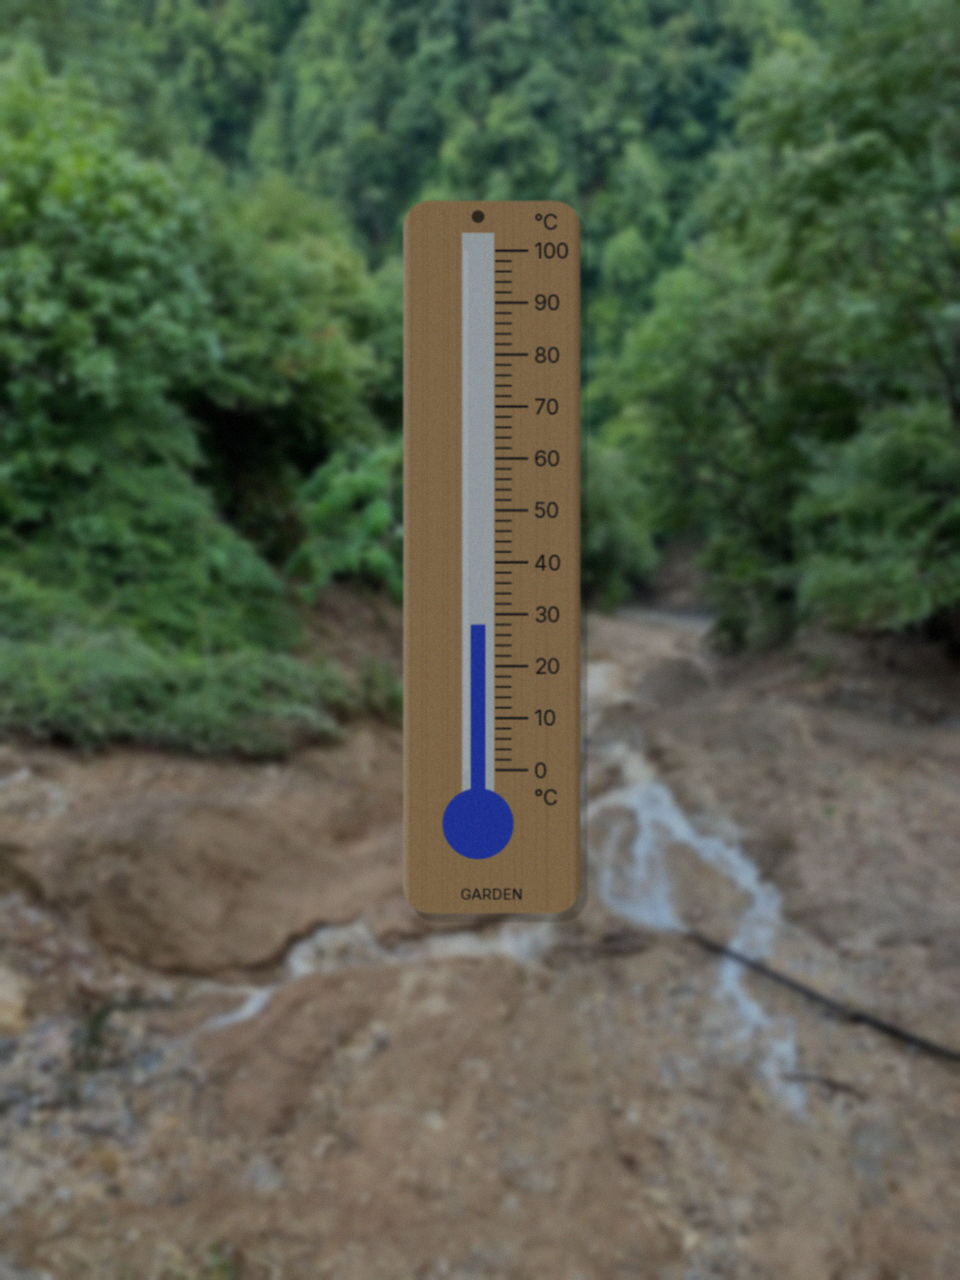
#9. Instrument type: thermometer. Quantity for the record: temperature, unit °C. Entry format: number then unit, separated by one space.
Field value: 28 °C
